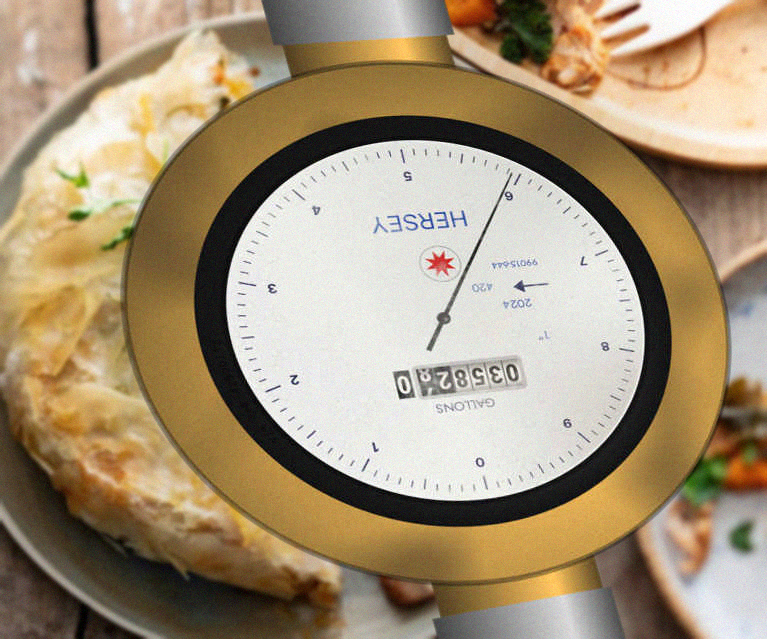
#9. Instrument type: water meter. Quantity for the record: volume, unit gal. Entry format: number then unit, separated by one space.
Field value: 358275.9 gal
